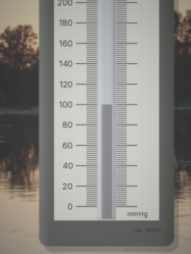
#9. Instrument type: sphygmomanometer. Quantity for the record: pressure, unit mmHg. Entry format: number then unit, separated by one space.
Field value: 100 mmHg
